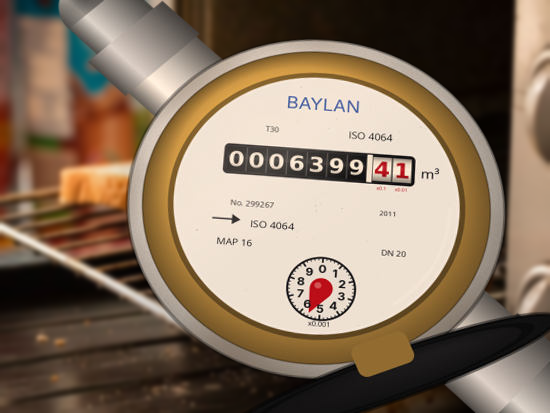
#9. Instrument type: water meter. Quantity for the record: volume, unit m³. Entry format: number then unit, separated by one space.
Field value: 6399.415 m³
